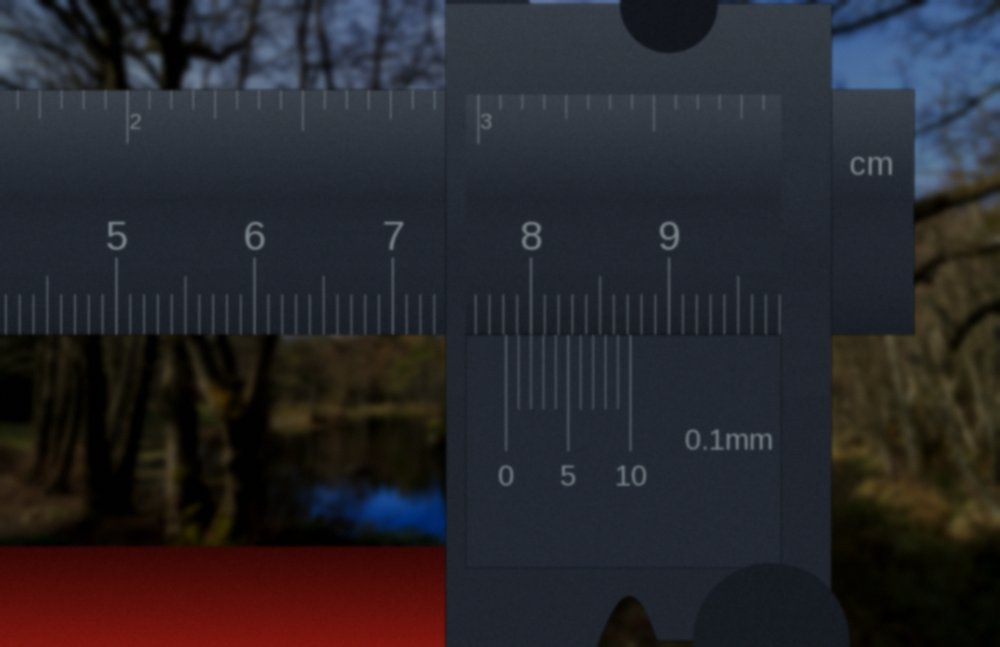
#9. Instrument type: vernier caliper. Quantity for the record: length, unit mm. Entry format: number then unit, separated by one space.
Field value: 78.2 mm
